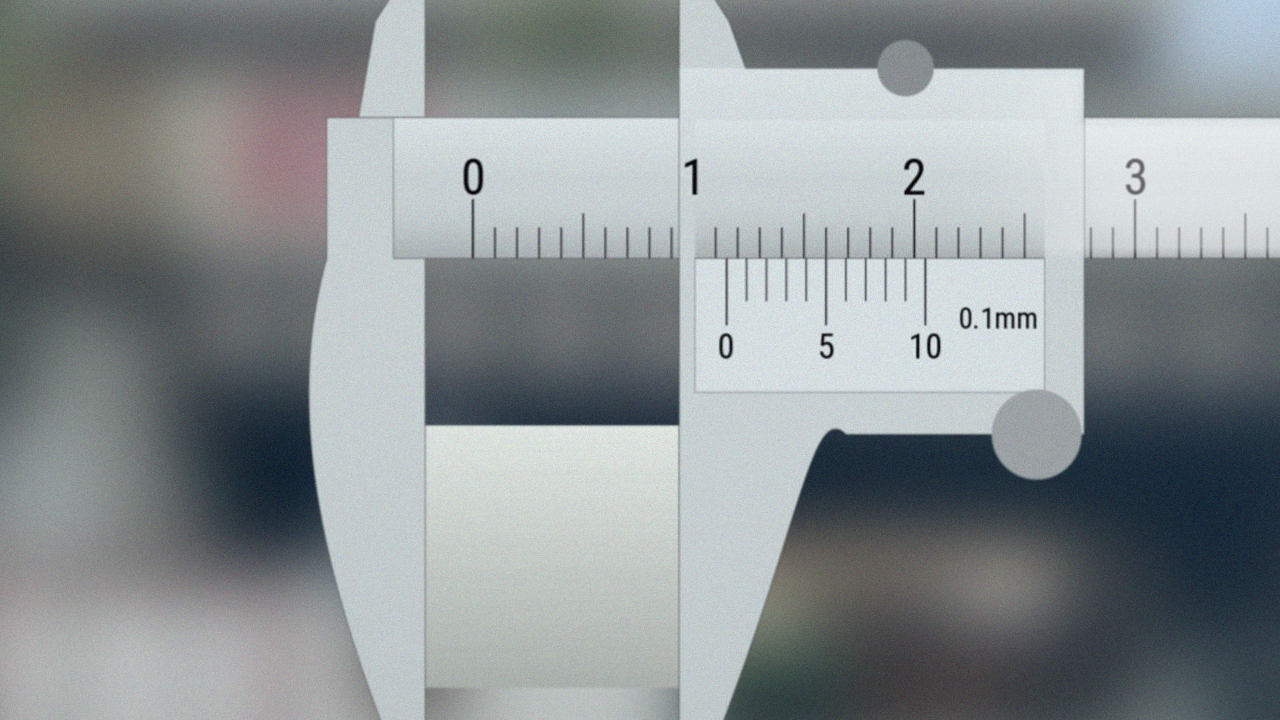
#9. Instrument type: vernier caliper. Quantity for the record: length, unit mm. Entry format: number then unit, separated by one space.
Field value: 11.5 mm
